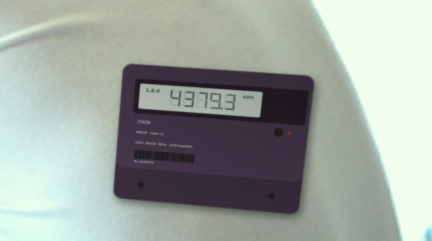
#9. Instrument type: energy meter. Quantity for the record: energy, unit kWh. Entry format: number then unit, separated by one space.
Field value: 4379.3 kWh
